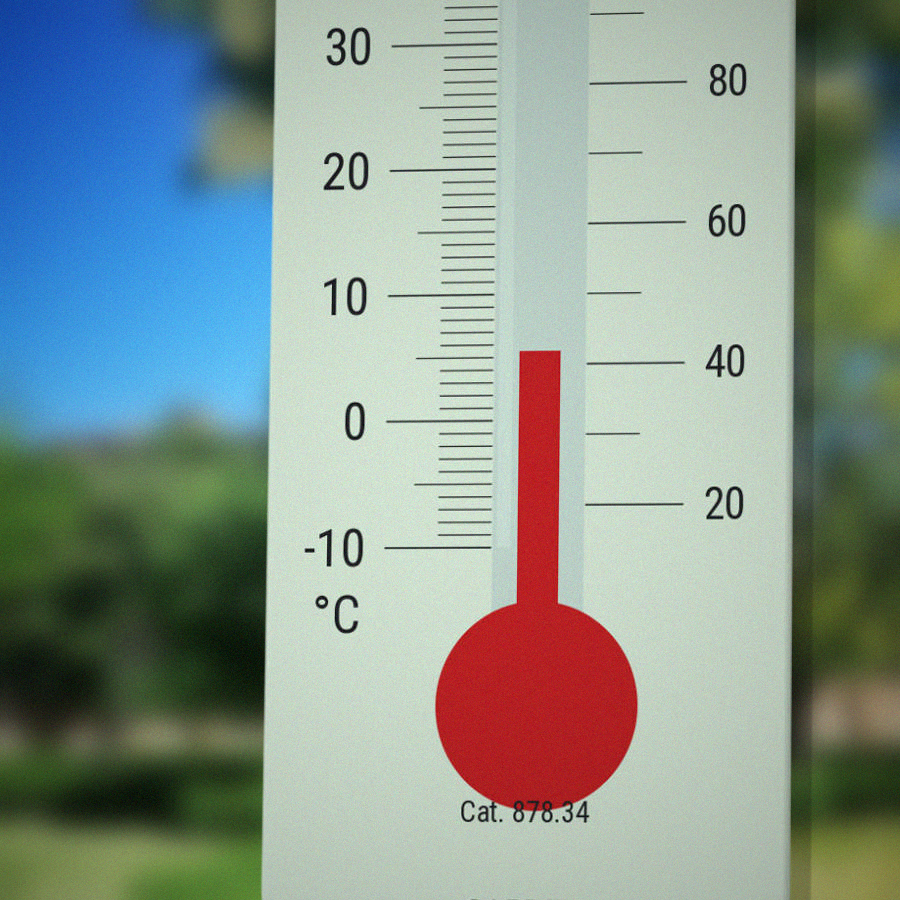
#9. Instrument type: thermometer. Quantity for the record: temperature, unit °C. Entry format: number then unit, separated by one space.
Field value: 5.5 °C
